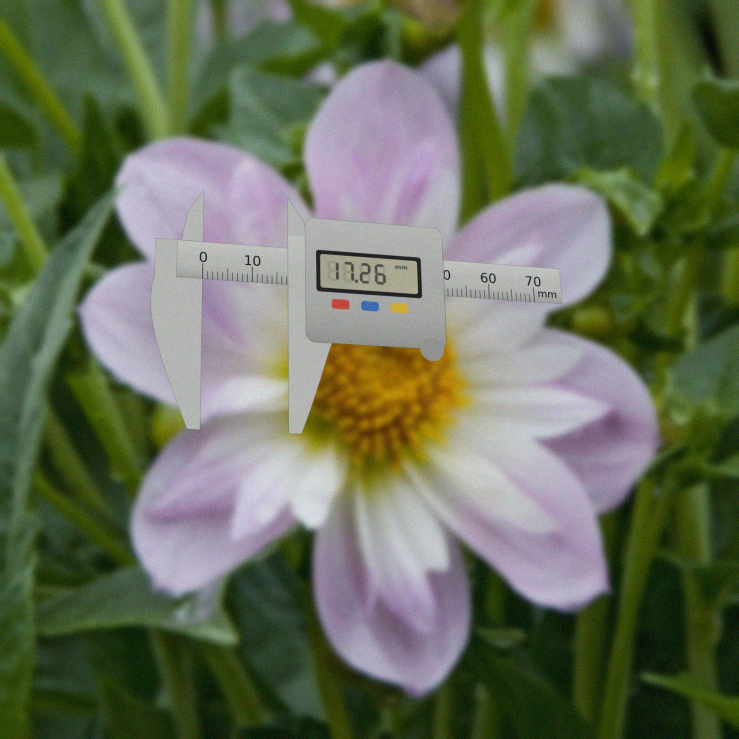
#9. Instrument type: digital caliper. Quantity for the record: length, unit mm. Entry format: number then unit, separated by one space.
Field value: 17.26 mm
